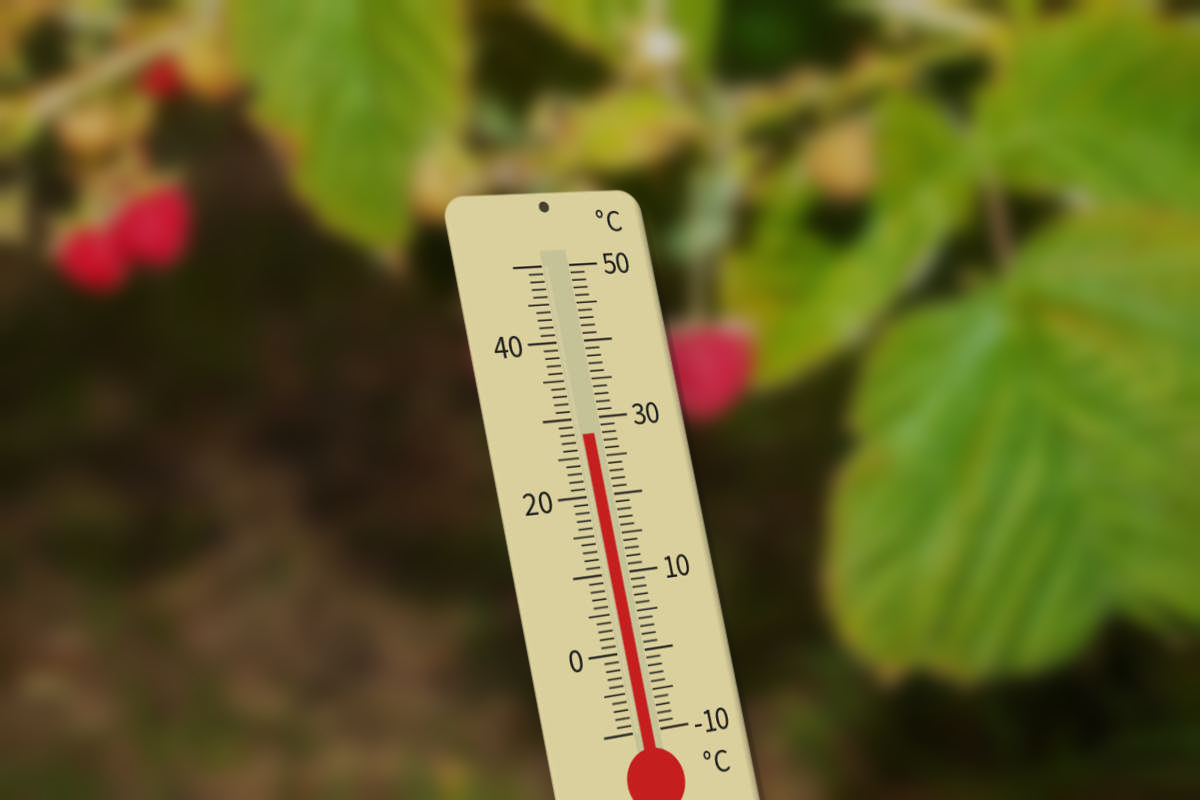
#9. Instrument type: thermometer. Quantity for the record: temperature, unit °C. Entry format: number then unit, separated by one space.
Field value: 28 °C
